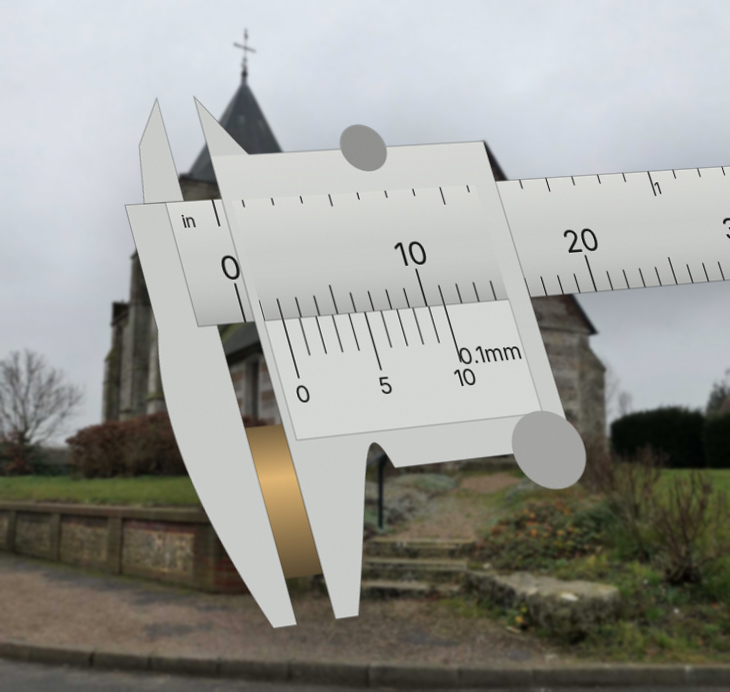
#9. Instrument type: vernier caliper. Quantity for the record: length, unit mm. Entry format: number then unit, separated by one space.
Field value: 2.0 mm
